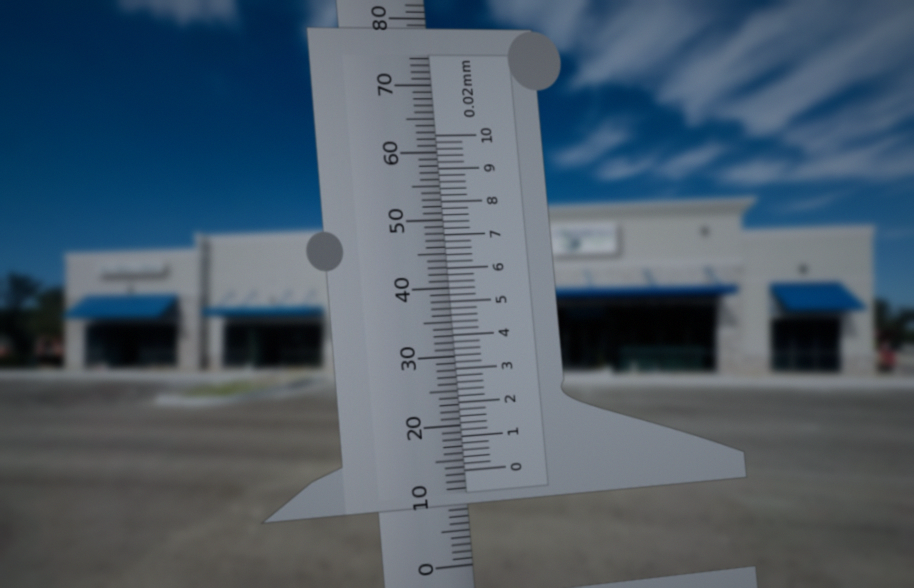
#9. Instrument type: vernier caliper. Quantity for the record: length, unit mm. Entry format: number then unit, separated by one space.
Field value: 13.5 mm
